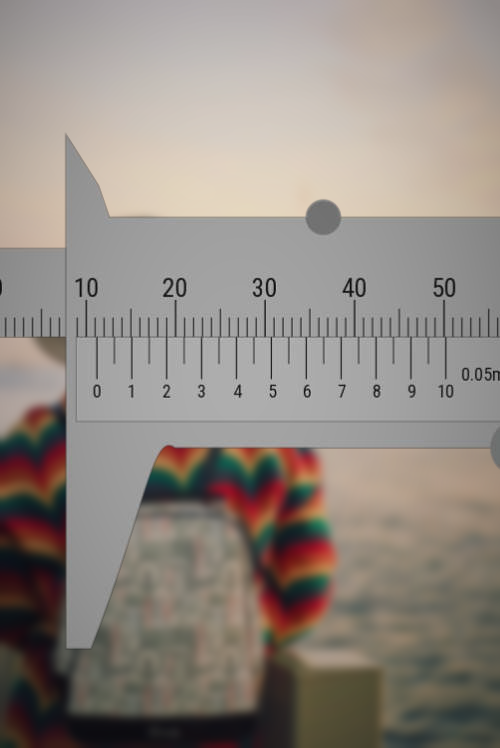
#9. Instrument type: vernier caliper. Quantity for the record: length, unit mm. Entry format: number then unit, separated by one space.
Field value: 11.2 mm
